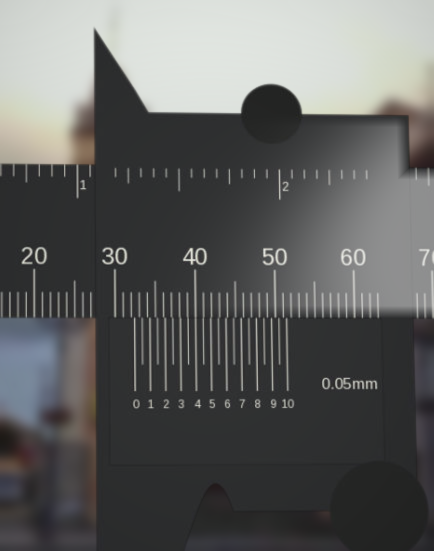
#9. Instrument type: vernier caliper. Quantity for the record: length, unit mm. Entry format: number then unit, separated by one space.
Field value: 32.4 mm
